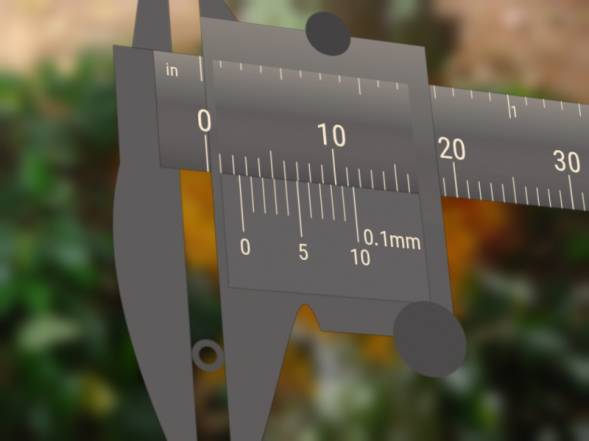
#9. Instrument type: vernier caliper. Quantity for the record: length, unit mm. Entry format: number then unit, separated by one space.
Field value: 2.4 mm
